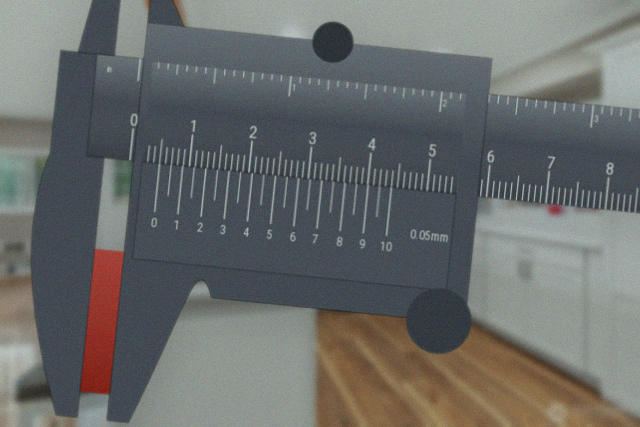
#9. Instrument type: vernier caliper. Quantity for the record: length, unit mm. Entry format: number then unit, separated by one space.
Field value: 5.0 mm
